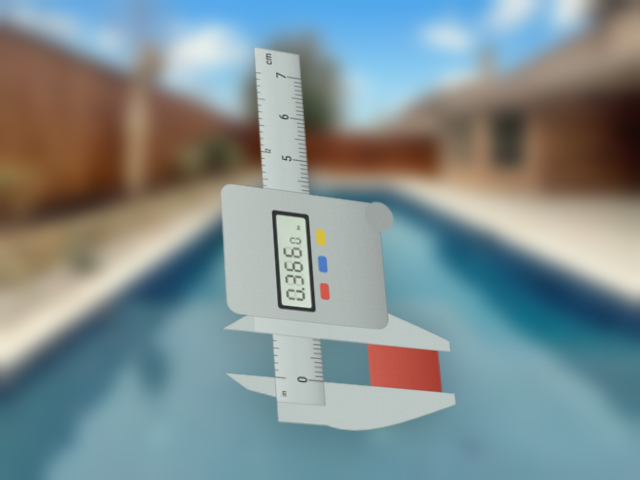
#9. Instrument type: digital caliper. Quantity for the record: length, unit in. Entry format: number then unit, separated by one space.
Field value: 0.3660 in
